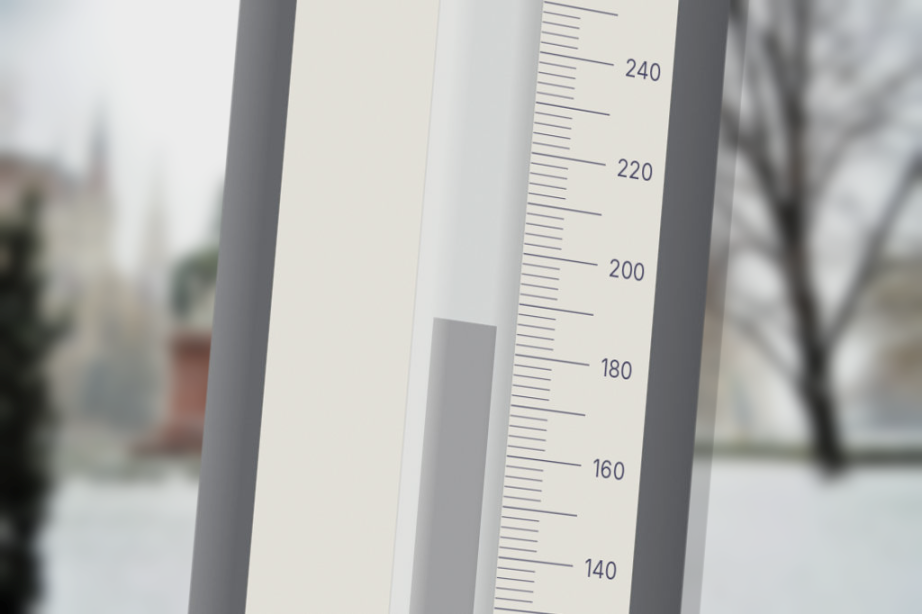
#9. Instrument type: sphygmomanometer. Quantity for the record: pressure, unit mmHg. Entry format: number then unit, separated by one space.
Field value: 185 mmHg
